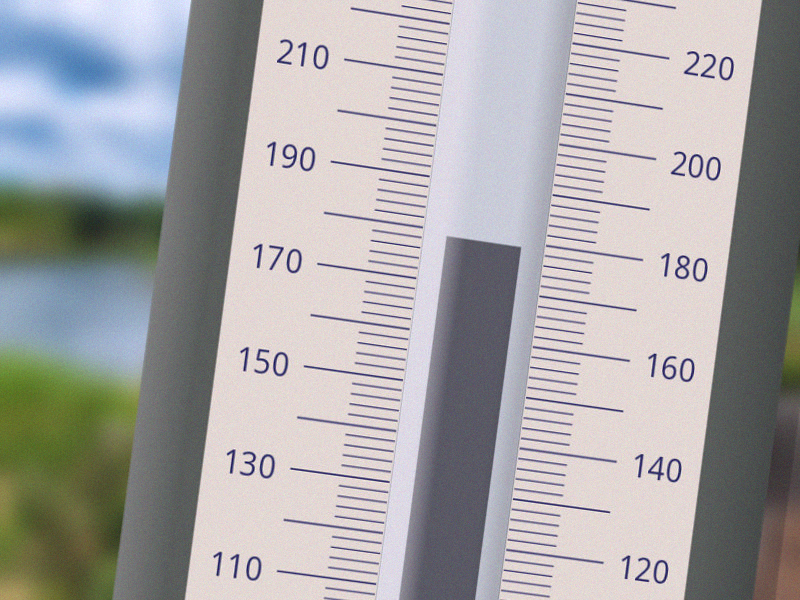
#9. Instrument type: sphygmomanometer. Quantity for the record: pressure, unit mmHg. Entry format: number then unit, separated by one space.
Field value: 179 mmHg
